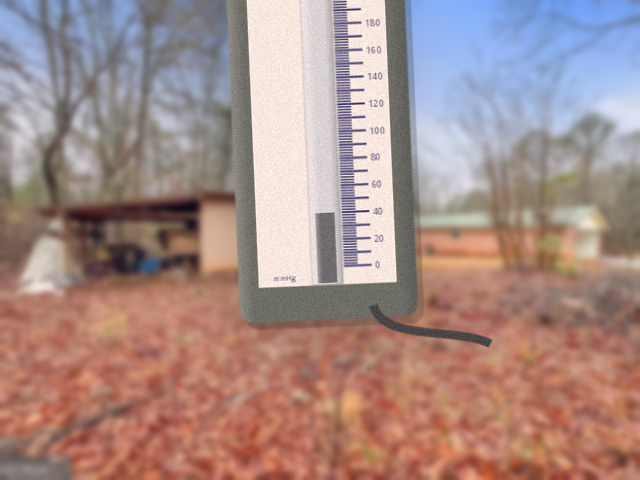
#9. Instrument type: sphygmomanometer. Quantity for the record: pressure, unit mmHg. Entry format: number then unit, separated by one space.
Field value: 40 mmHg
